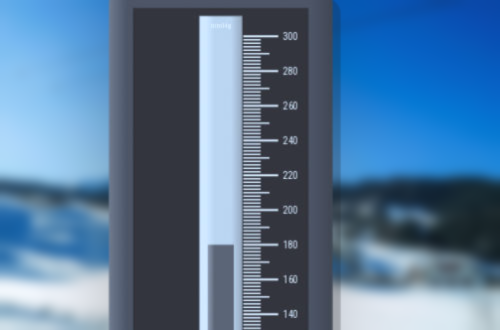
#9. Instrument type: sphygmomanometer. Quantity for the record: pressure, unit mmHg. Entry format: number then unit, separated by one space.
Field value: 180 mmHg
